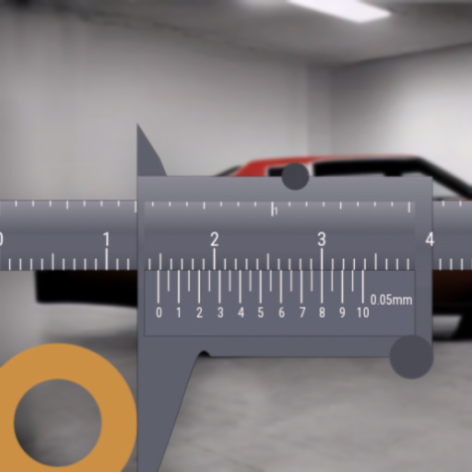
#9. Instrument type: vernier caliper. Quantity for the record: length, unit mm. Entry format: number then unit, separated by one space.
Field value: 14.8 mm
